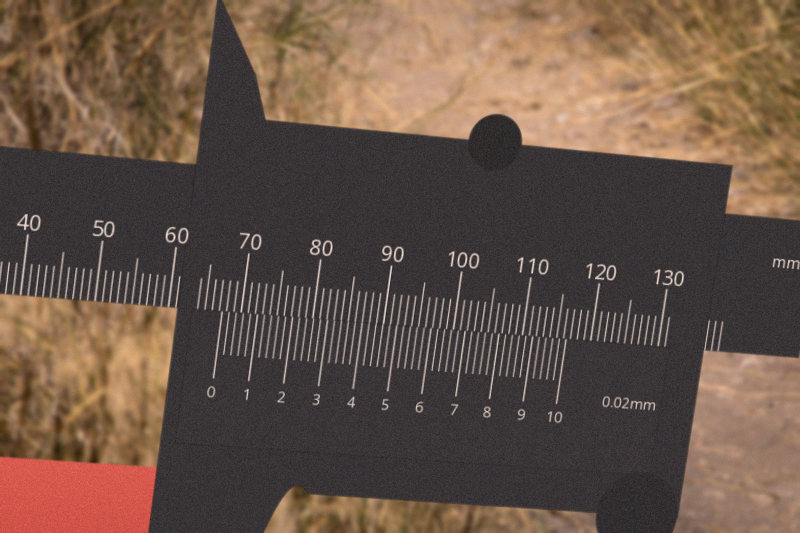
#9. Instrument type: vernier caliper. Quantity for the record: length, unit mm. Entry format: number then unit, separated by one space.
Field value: 67.4 mm
